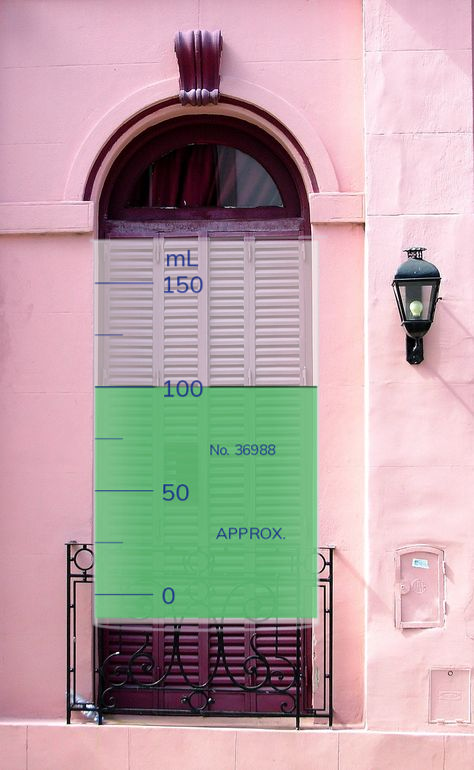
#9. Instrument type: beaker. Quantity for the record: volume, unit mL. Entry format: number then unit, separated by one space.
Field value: 100 mL
